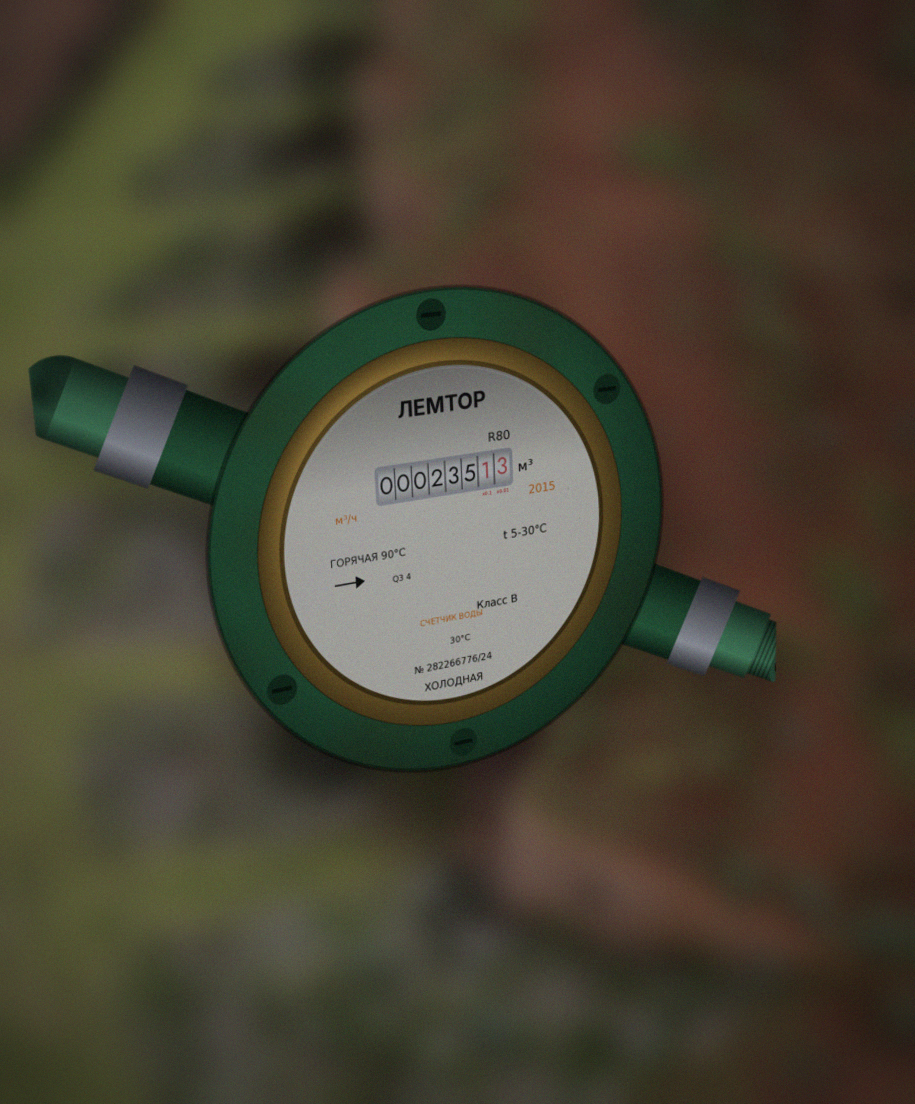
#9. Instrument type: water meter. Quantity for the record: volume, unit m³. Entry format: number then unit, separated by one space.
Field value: 235.13 m³
